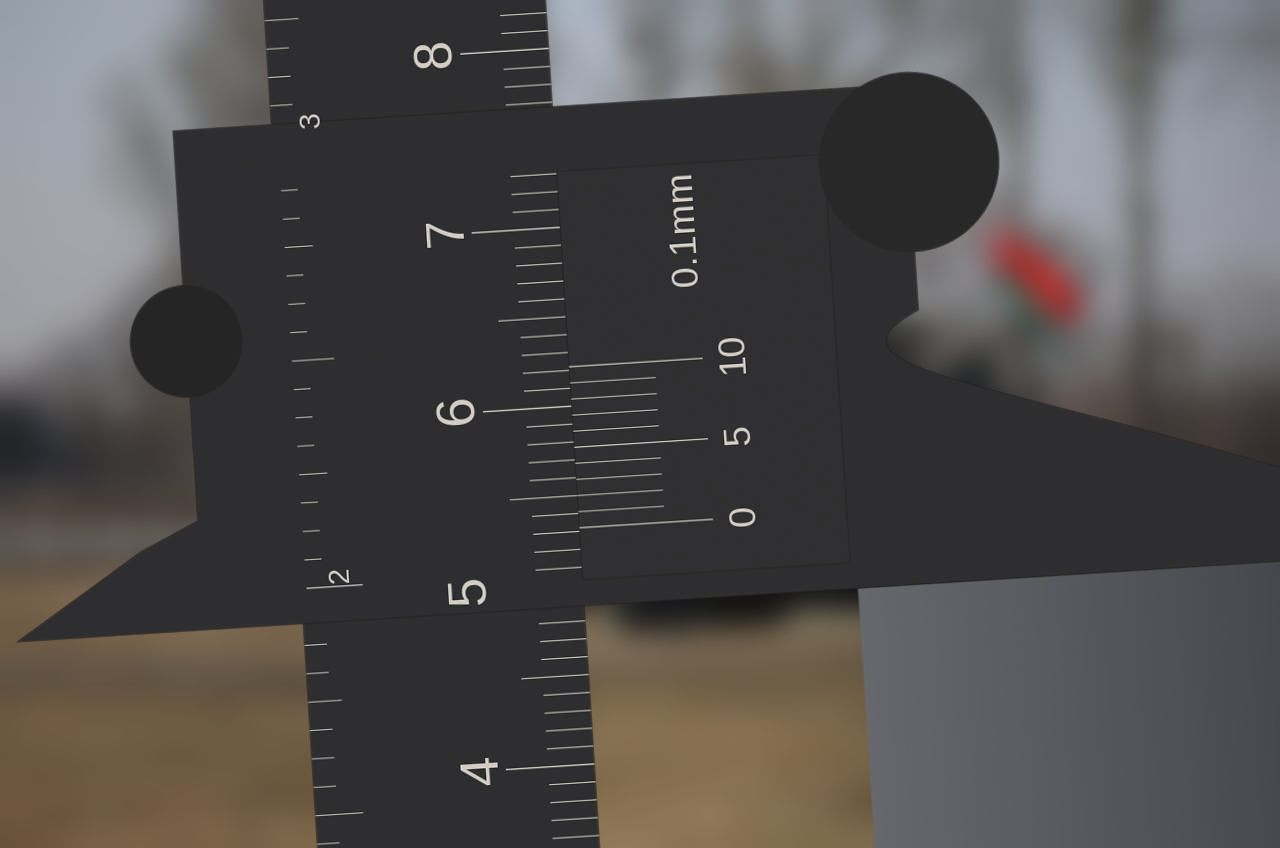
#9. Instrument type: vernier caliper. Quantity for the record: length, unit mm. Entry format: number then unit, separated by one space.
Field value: 53.2 mm
